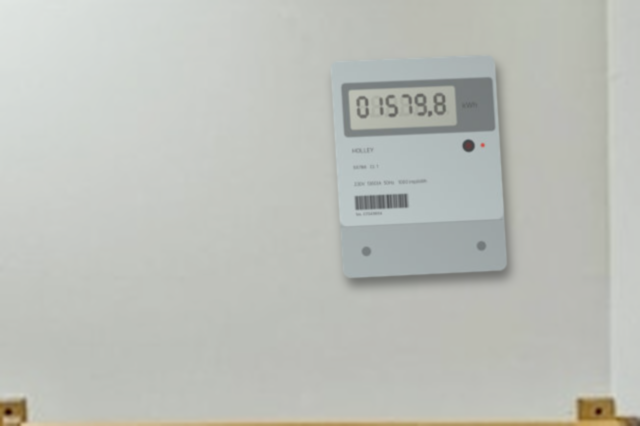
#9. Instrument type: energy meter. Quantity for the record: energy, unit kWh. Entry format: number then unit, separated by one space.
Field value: 1579.8 kWh
